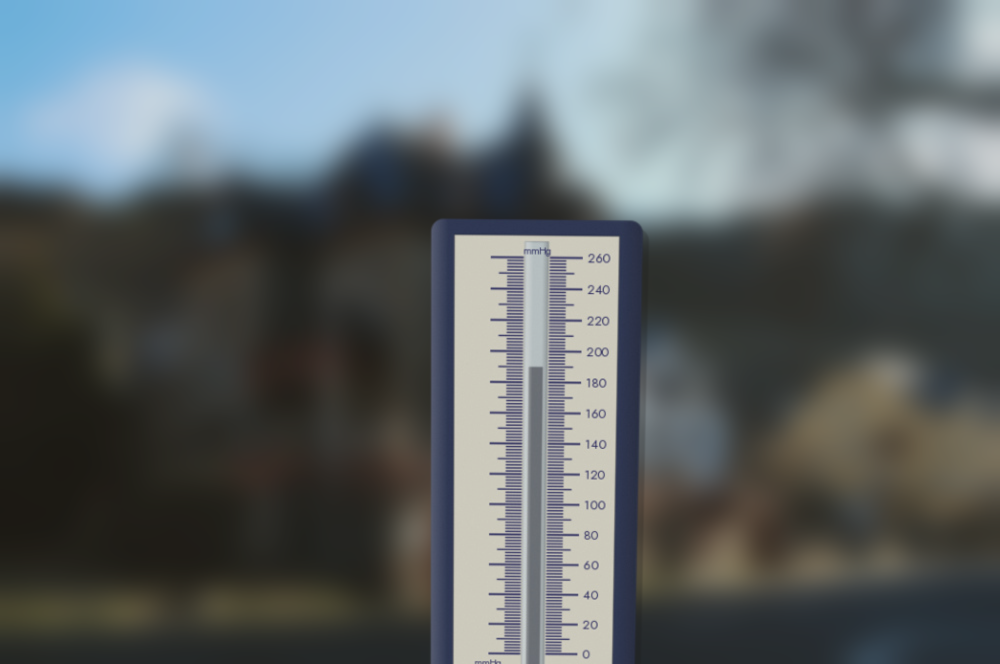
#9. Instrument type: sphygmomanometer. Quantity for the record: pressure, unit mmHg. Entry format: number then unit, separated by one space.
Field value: 190 mmHg
